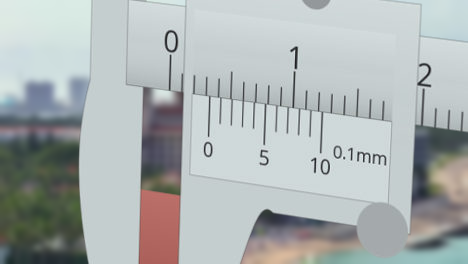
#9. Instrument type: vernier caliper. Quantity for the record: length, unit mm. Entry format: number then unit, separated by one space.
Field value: 3.3 mm
